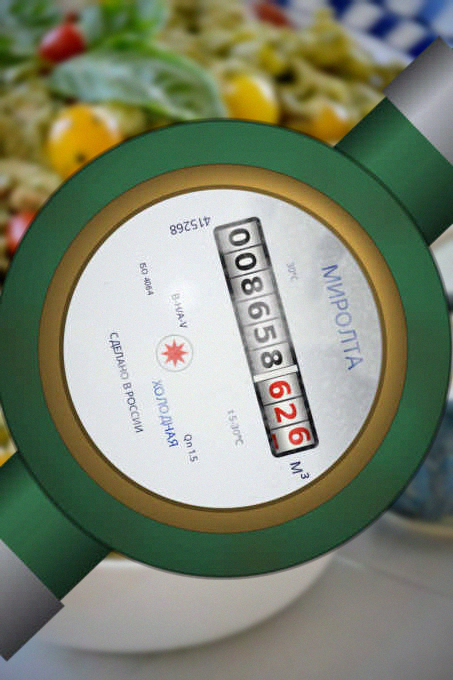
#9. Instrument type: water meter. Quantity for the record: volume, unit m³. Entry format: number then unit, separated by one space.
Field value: 8658.626 m³
